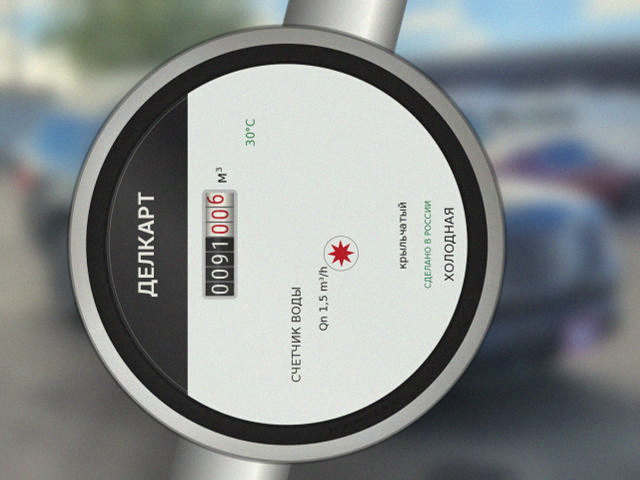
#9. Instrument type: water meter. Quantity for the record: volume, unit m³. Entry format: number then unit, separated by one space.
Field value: 91.006 m³
